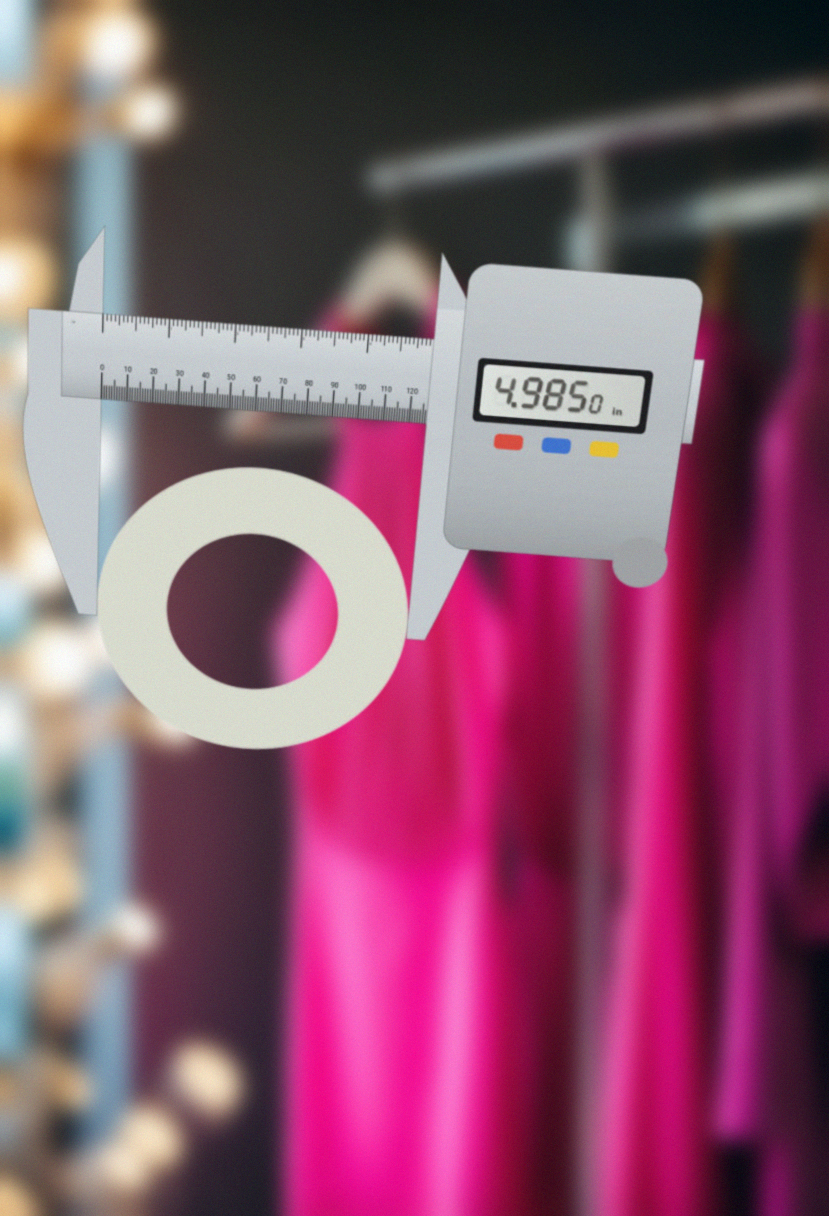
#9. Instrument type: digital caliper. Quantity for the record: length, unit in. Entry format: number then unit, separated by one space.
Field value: 4.9850 in
